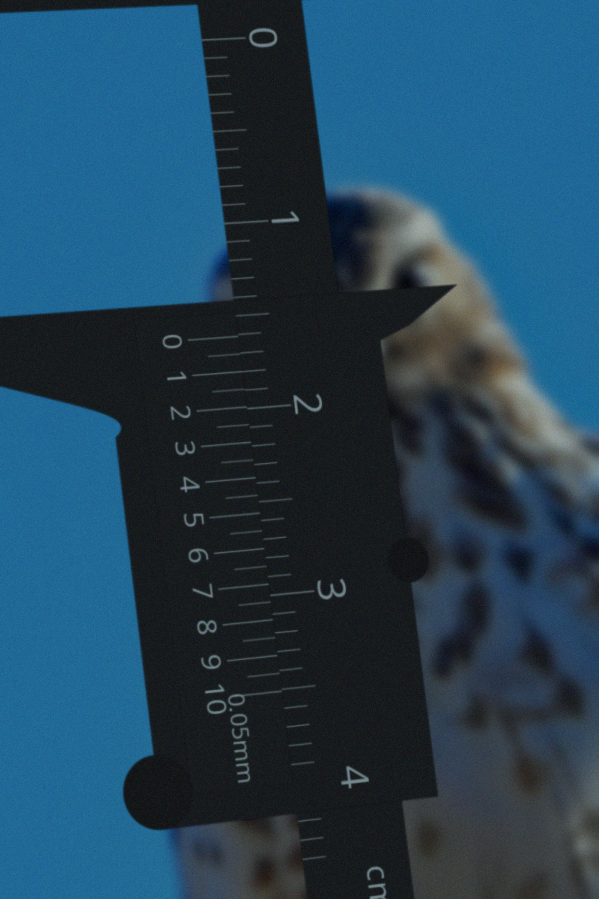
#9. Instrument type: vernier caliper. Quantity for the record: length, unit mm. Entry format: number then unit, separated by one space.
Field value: 16.1 mm
